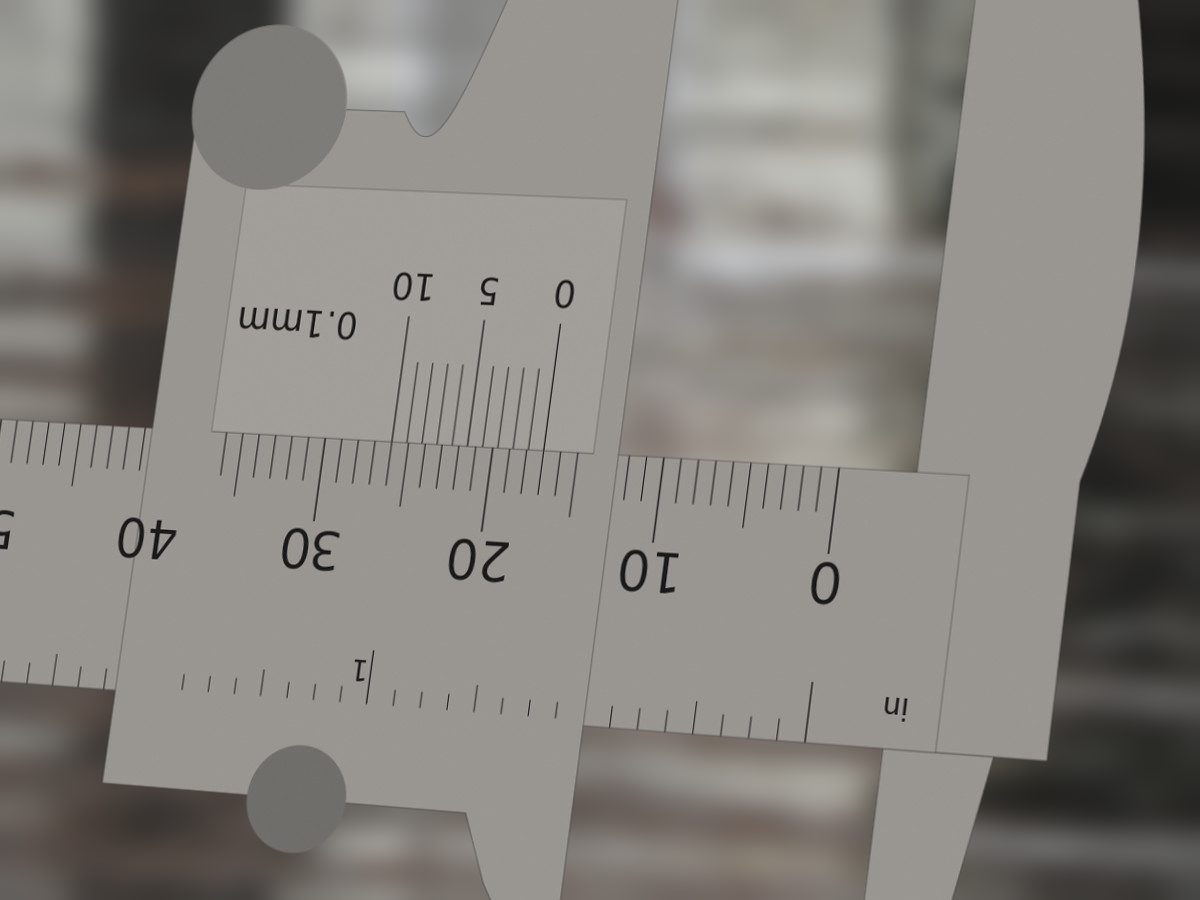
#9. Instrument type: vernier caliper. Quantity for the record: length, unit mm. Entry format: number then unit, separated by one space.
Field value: 17.0 mm
